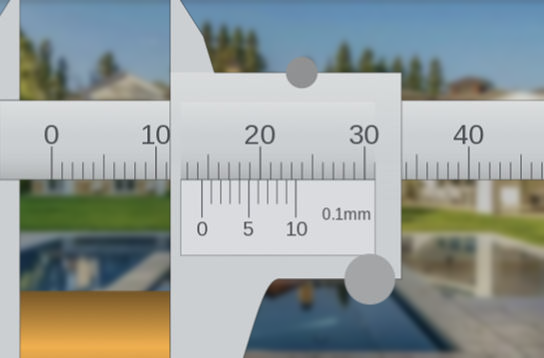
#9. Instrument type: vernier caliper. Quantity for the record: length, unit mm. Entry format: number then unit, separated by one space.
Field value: 14.4 mm
